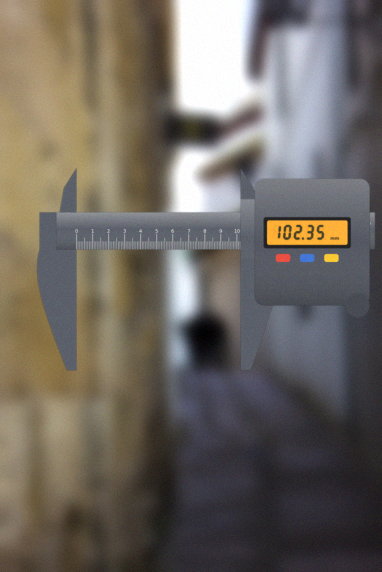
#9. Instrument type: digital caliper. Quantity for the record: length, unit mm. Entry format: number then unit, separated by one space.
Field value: 102.35 mm
